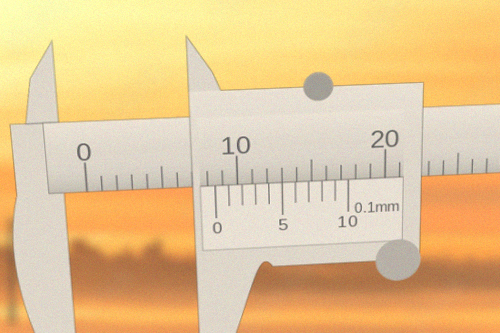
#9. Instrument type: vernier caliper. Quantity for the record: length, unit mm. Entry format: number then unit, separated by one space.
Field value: 8.5 mm
